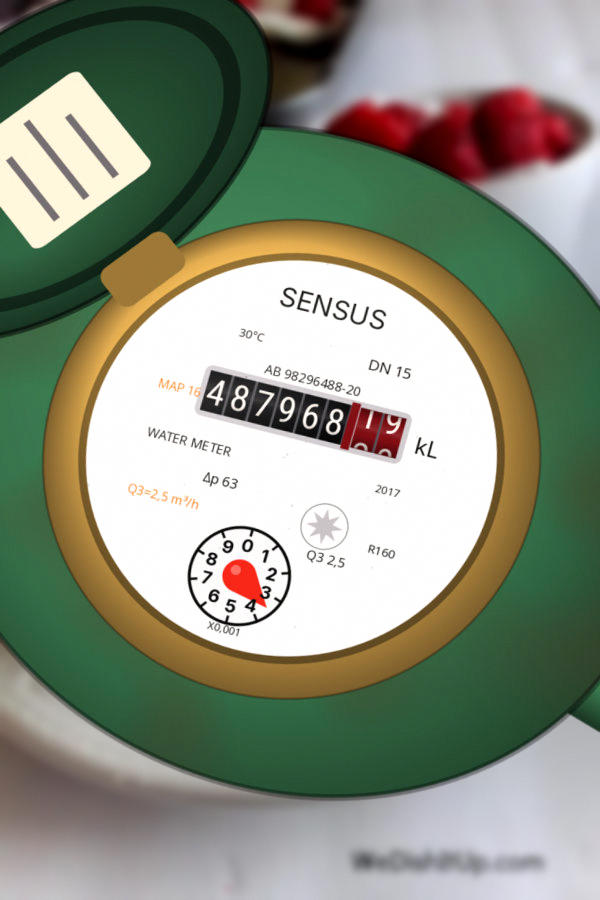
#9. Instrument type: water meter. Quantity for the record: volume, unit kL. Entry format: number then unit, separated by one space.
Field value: 487968.193 kL
